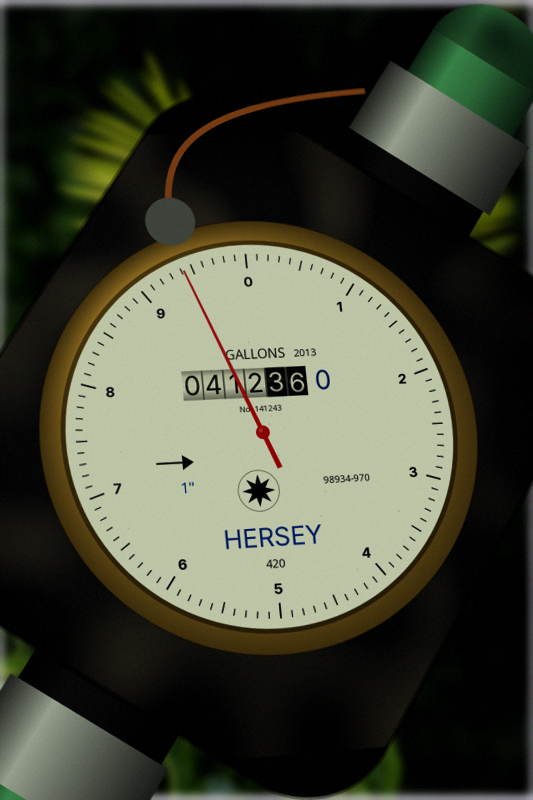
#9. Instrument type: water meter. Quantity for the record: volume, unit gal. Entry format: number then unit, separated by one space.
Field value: 412359.4 gal
